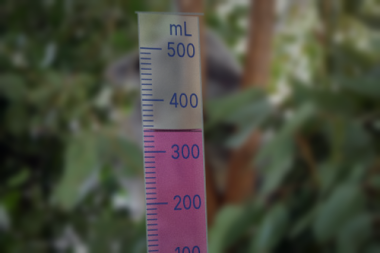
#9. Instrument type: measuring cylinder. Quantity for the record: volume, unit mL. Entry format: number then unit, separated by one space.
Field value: 340 mL
